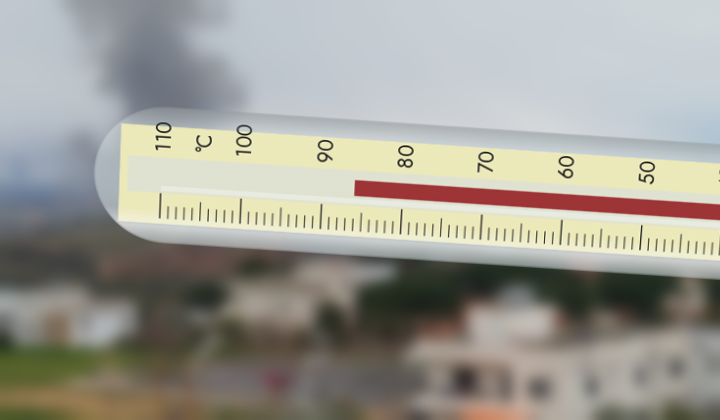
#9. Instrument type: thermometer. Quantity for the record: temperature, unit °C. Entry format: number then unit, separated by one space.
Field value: 86 °C
